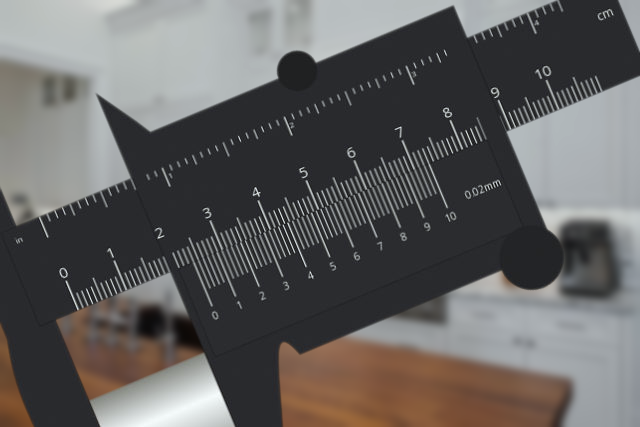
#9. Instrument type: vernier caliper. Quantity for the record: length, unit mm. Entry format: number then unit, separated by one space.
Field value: 24.0 mm
